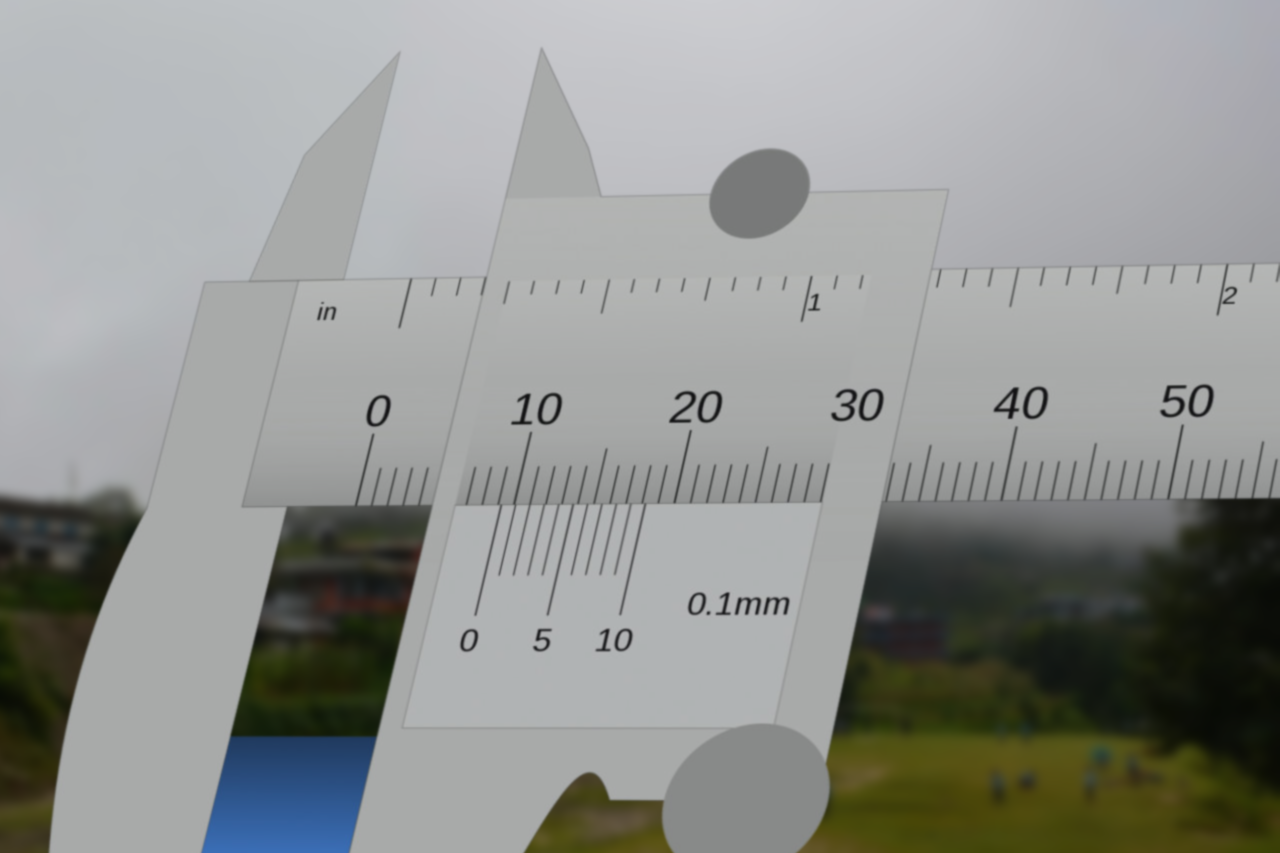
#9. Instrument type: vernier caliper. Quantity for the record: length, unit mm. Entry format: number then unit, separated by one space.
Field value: 9.2 mm
